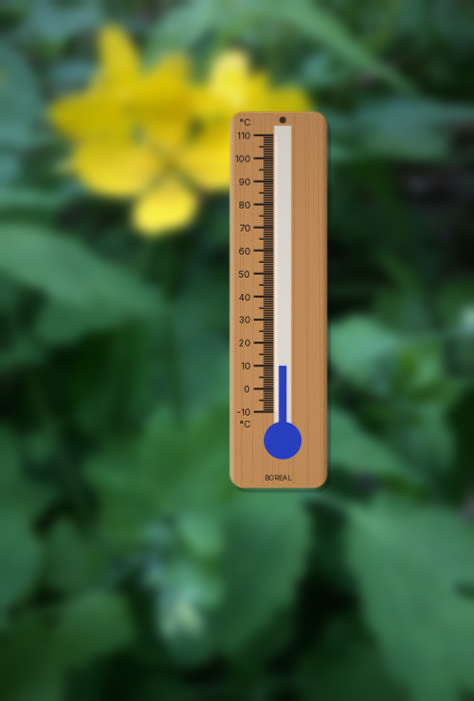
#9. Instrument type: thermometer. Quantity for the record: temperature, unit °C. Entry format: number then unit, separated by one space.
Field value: 10 °C
